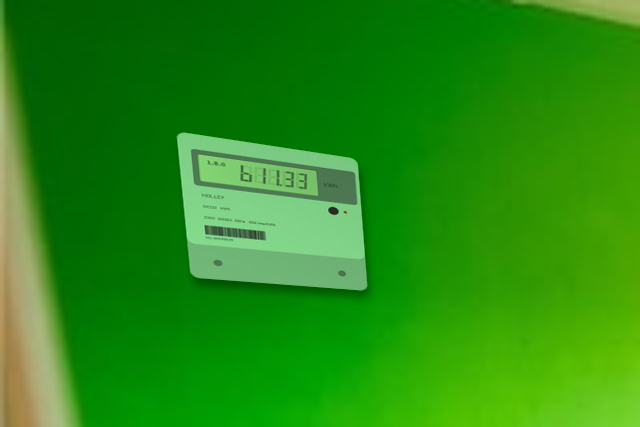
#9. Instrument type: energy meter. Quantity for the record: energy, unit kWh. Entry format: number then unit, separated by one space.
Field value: 611.33 kWh
